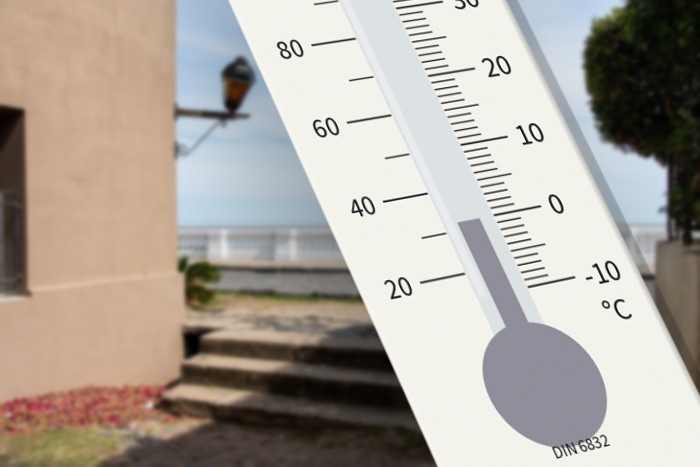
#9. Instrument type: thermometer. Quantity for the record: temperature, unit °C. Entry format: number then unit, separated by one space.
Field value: 0 °C
